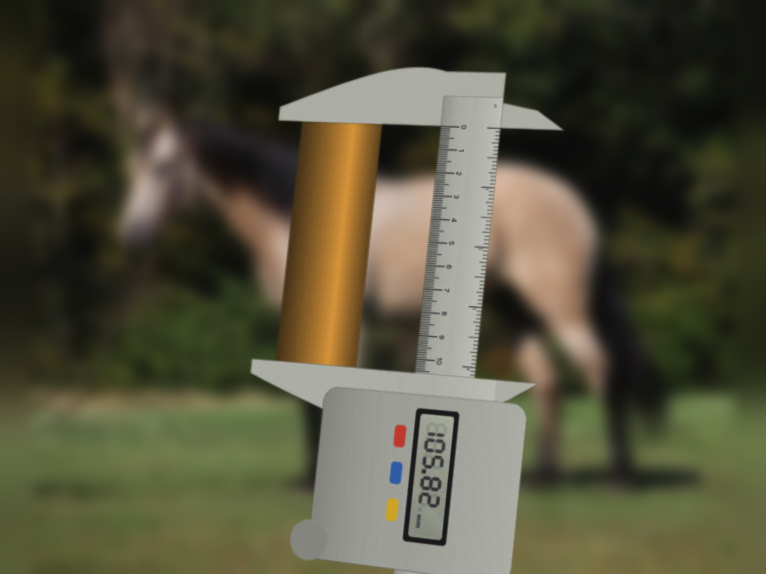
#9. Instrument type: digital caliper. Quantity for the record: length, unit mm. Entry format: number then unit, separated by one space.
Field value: 105.82 mm
